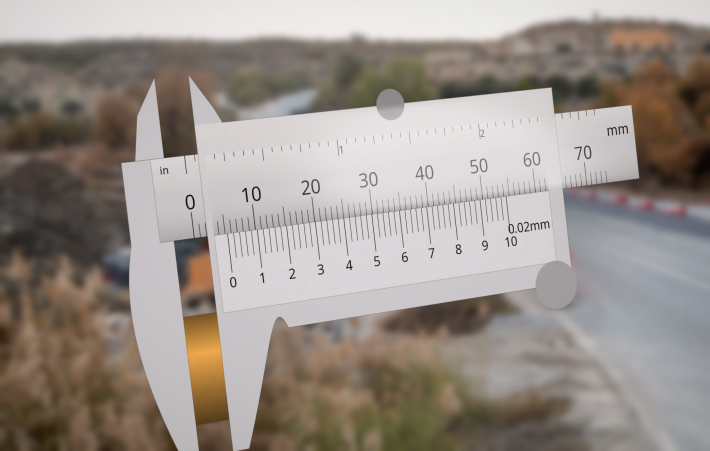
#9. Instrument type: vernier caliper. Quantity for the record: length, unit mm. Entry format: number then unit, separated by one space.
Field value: 5.4 mm
